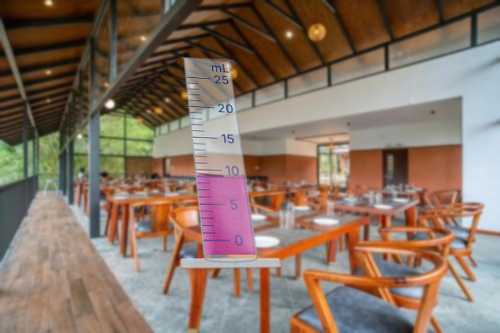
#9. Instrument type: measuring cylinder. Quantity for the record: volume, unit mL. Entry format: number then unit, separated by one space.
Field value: 9 mL
